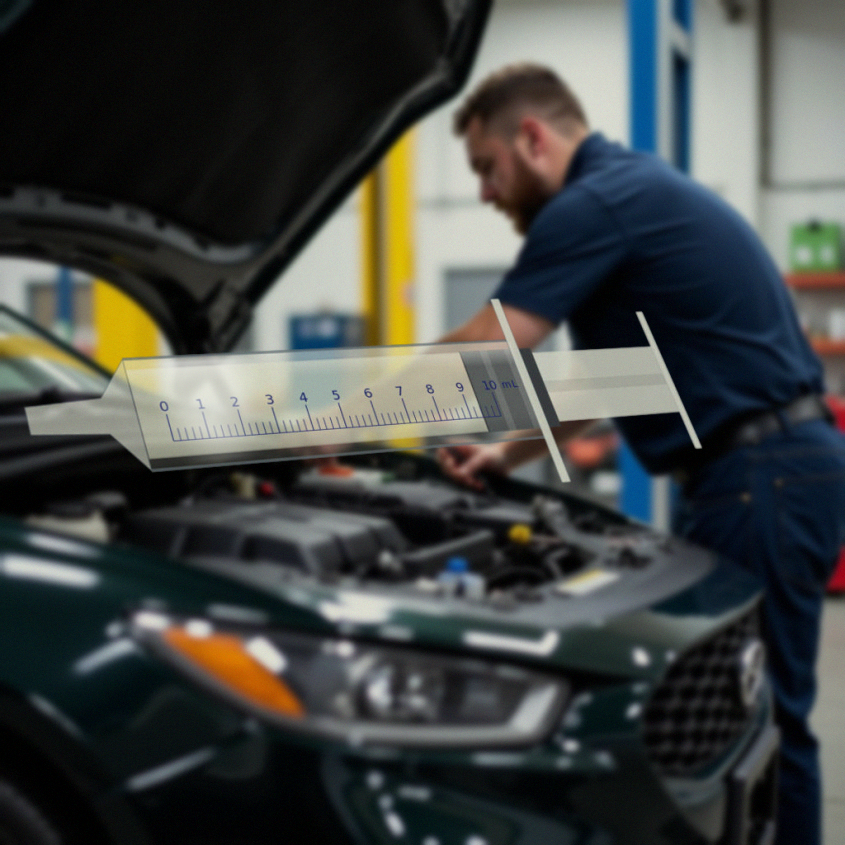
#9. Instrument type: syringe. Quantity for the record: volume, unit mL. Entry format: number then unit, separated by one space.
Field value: 9.4 mL
